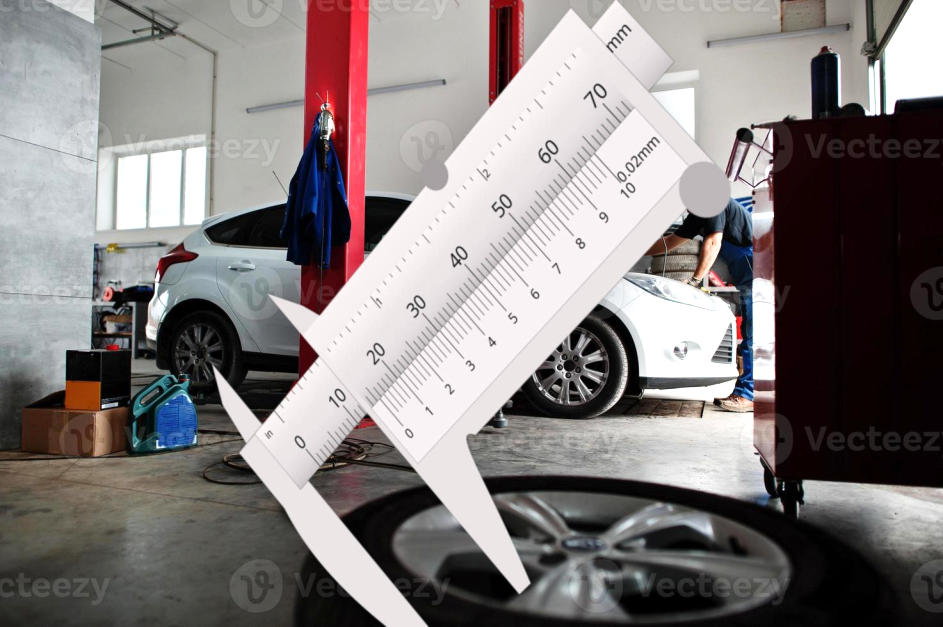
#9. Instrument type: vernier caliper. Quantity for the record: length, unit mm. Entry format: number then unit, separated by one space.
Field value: 15.6 mm
